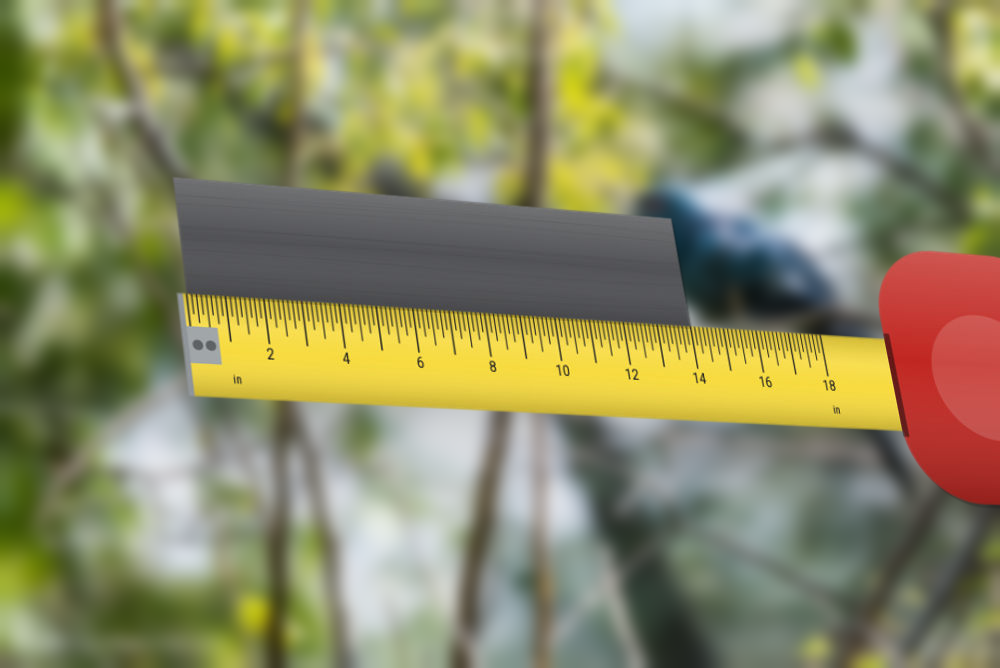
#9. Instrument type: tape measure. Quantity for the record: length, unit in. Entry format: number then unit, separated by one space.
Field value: 14 in
